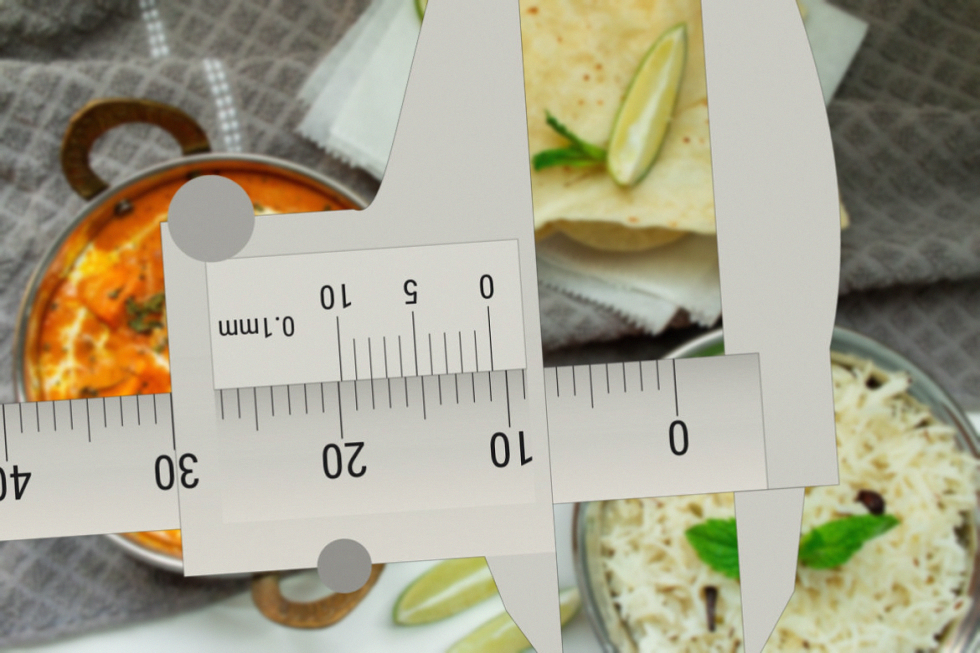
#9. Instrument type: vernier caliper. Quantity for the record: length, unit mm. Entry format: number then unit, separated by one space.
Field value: 10.8 mm
